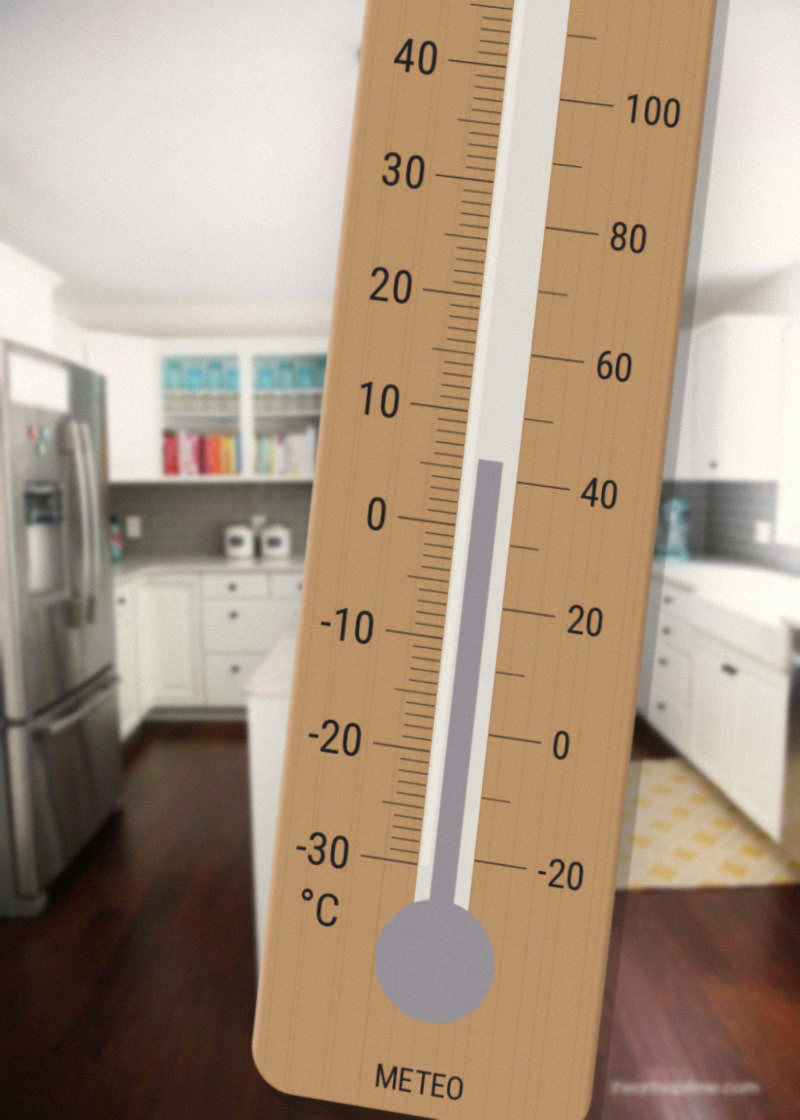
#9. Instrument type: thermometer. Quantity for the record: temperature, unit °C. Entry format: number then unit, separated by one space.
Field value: 6 °C
